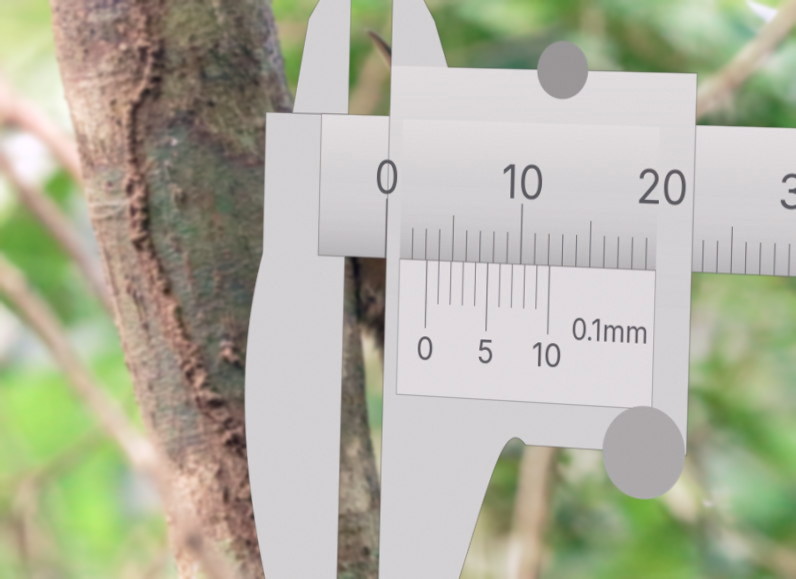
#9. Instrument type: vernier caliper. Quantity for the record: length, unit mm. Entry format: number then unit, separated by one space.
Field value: 3.1 mm
